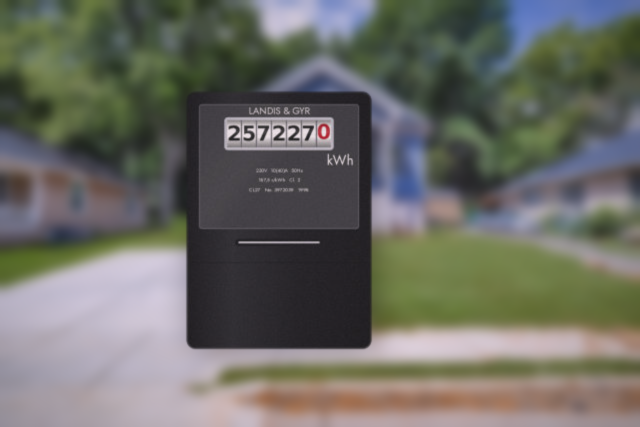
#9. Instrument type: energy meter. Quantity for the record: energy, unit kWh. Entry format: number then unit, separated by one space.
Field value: 257227.0 kWh
